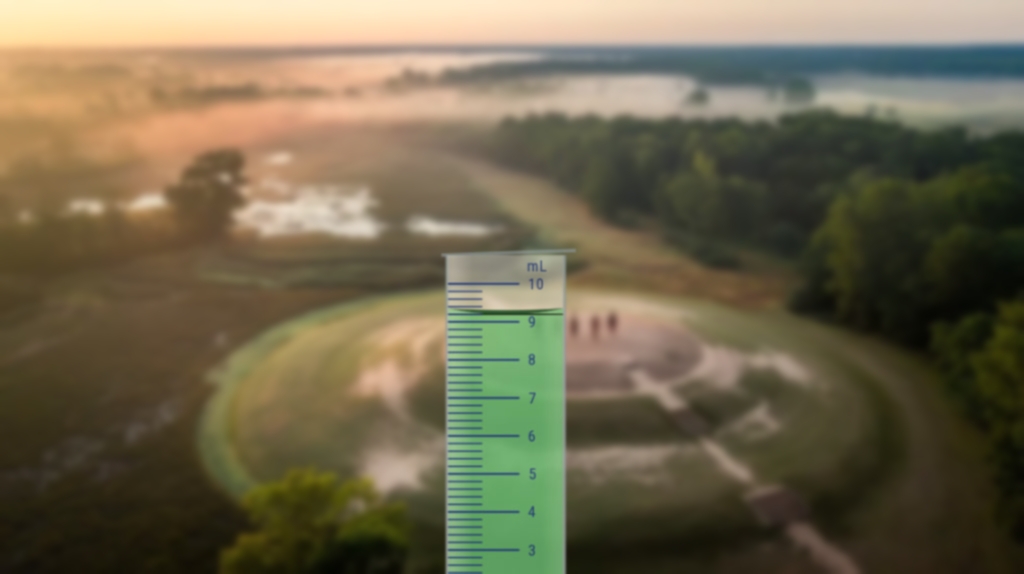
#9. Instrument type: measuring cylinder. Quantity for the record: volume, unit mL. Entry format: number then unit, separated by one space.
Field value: 9.2 mL
